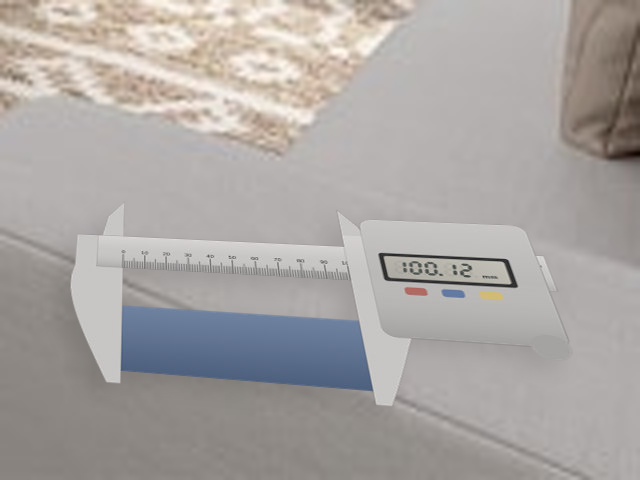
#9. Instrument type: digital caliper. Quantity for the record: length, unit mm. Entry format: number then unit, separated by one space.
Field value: 100.12 mm
